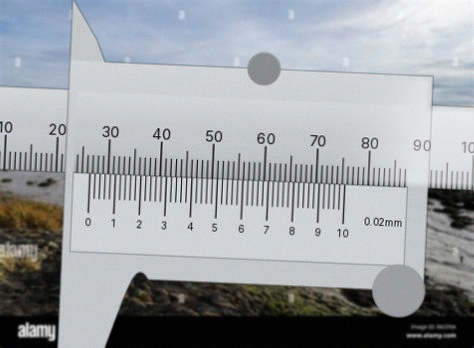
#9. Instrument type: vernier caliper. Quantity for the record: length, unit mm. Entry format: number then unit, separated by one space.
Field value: 26.5 mm
